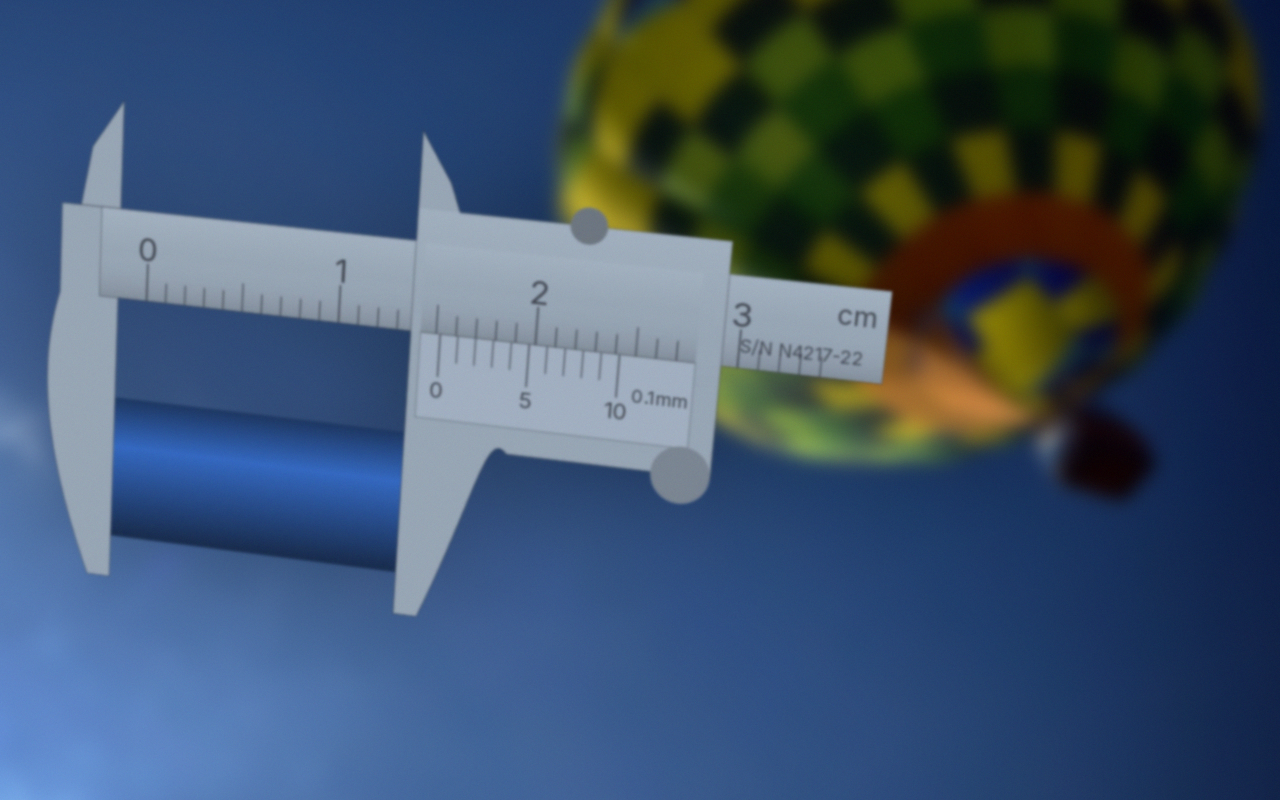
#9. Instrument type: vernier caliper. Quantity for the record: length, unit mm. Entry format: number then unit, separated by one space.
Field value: 15.2 mm
